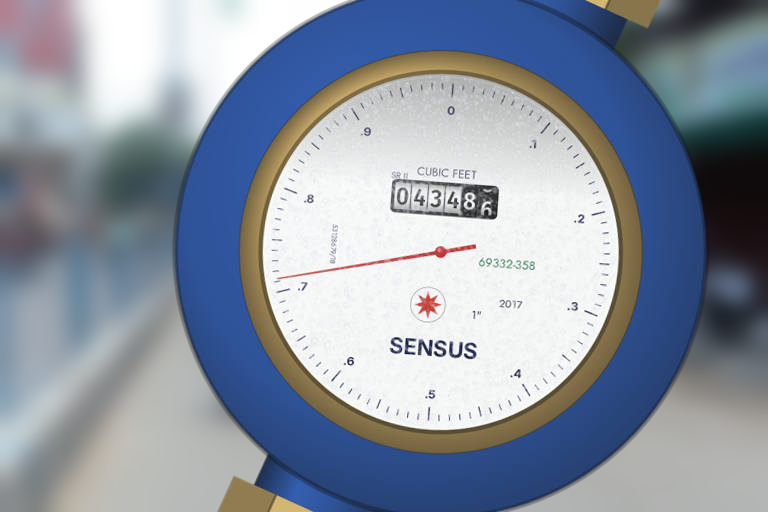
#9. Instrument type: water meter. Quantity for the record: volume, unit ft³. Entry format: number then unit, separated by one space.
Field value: 43485.71 ft³
